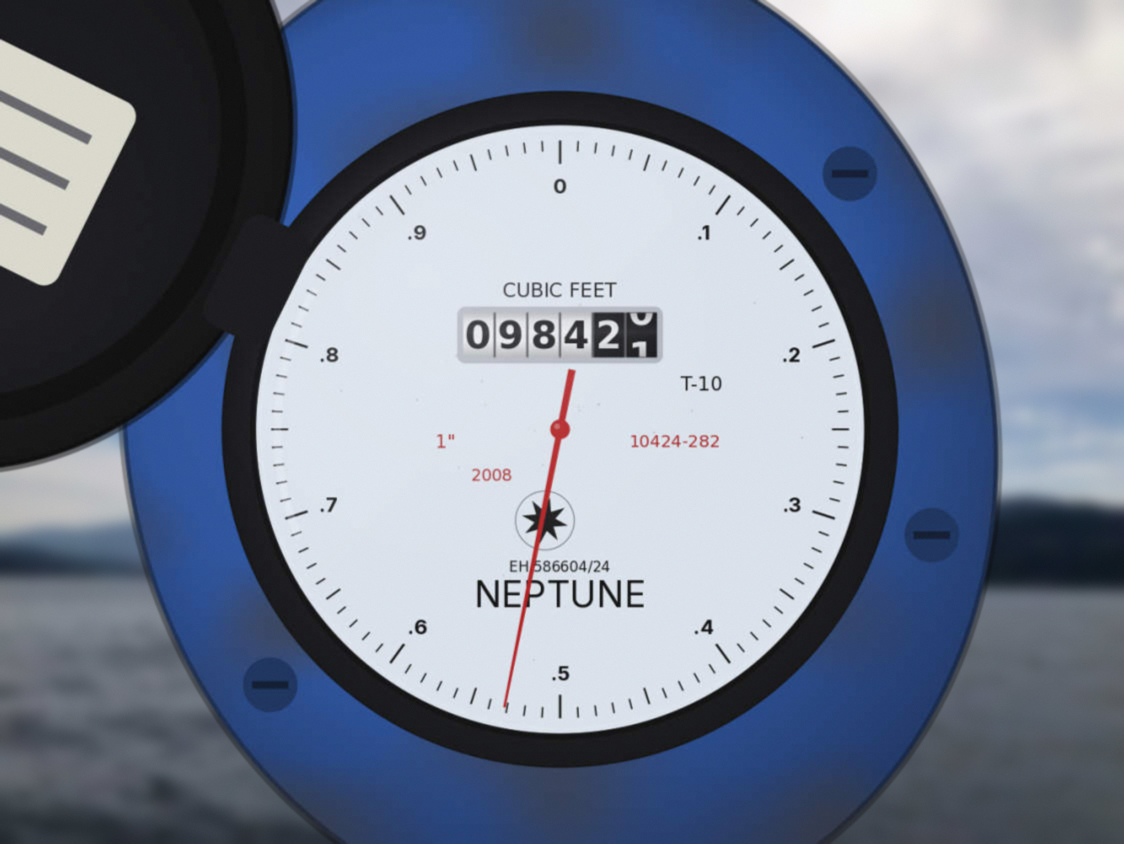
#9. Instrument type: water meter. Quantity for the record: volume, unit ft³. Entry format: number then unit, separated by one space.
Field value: 98420.53 ft³
